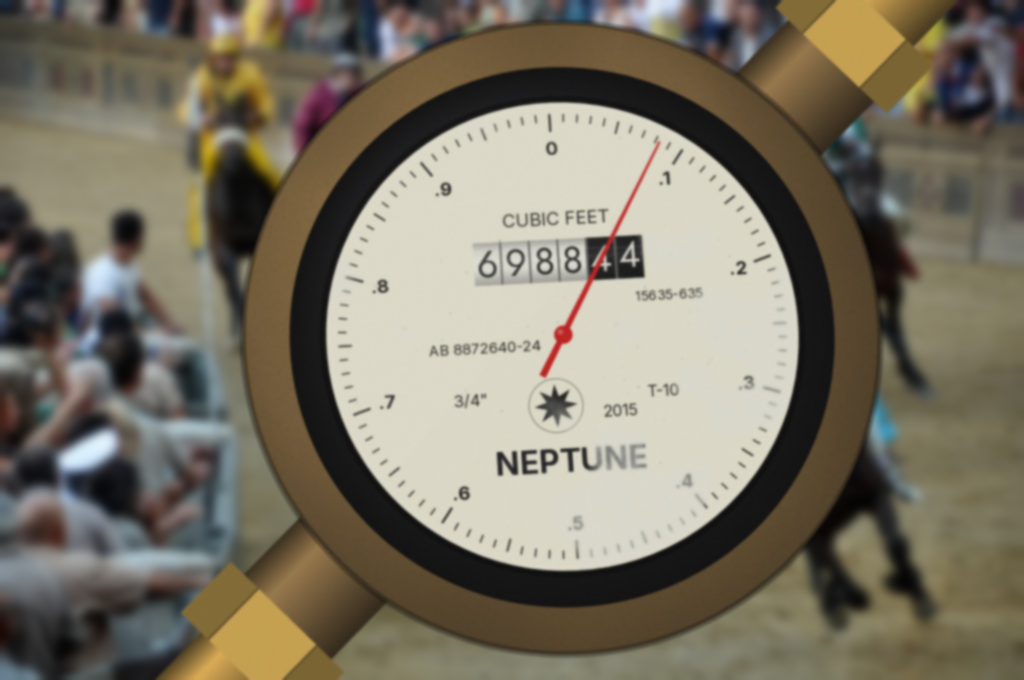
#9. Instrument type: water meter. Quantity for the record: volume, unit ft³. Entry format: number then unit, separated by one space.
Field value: 698844.08 ft³
